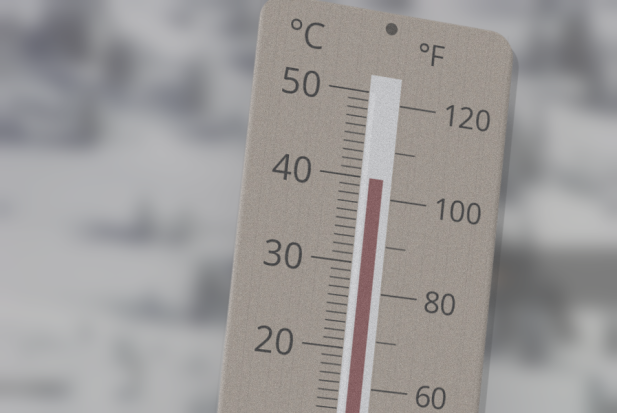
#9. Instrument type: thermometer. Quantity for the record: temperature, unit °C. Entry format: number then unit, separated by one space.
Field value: 40 °C
